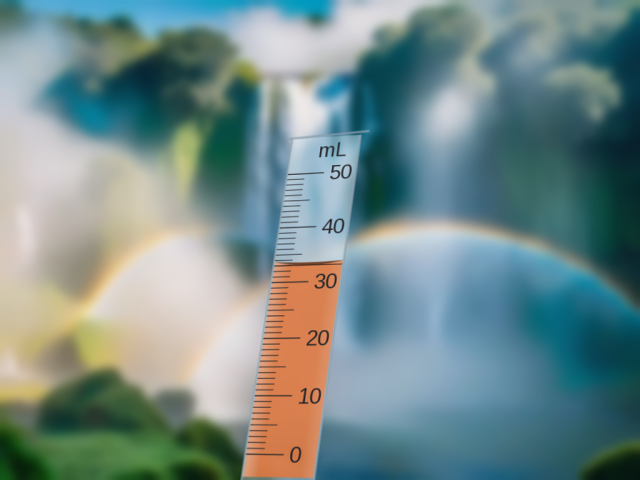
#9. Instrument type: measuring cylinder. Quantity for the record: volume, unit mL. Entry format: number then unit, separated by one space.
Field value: 33 mL
